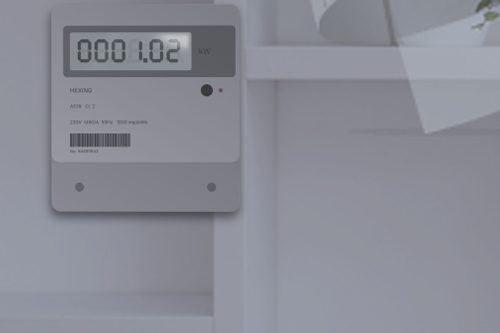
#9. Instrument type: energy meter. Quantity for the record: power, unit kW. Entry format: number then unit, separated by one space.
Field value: 1.02 kW
